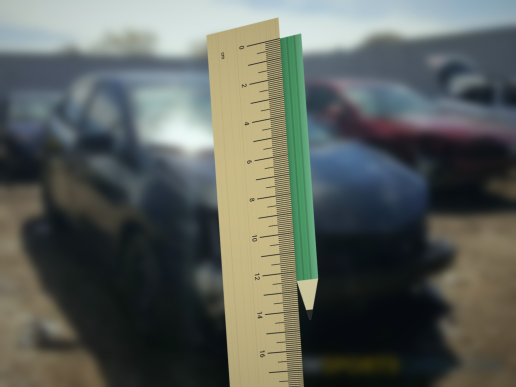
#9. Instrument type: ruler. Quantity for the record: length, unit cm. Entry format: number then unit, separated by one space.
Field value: 14.5 cm
